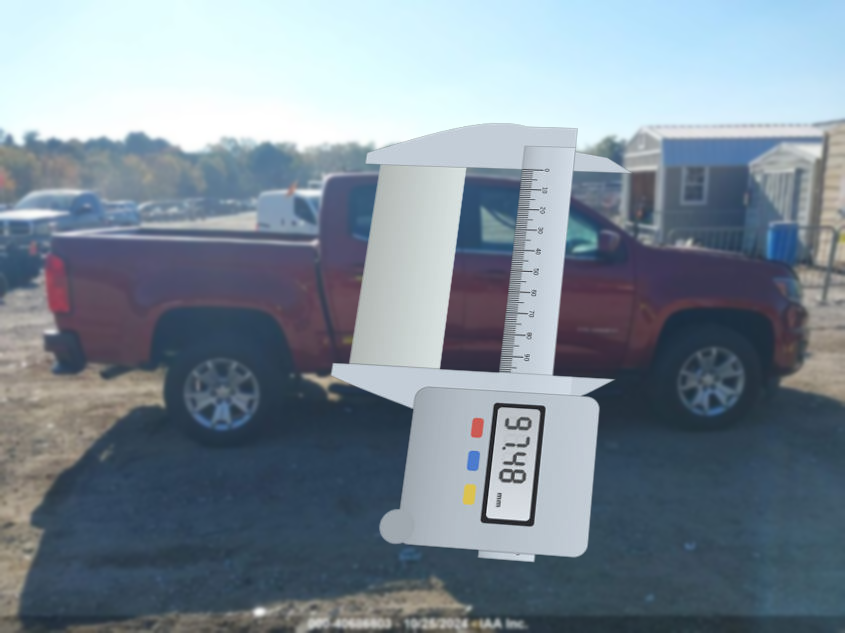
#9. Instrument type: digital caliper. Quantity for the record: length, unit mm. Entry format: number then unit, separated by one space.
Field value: 97.48 mm
